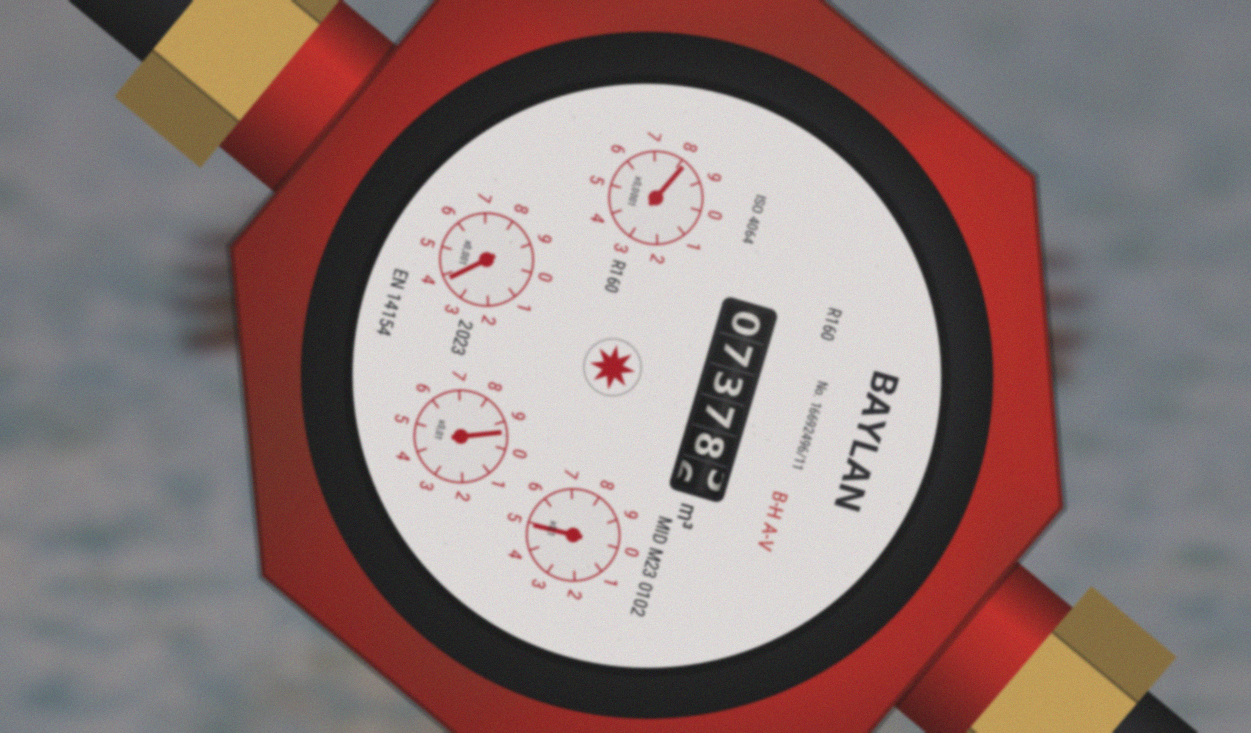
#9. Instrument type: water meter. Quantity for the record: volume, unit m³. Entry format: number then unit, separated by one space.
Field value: 73785.4938 m³
